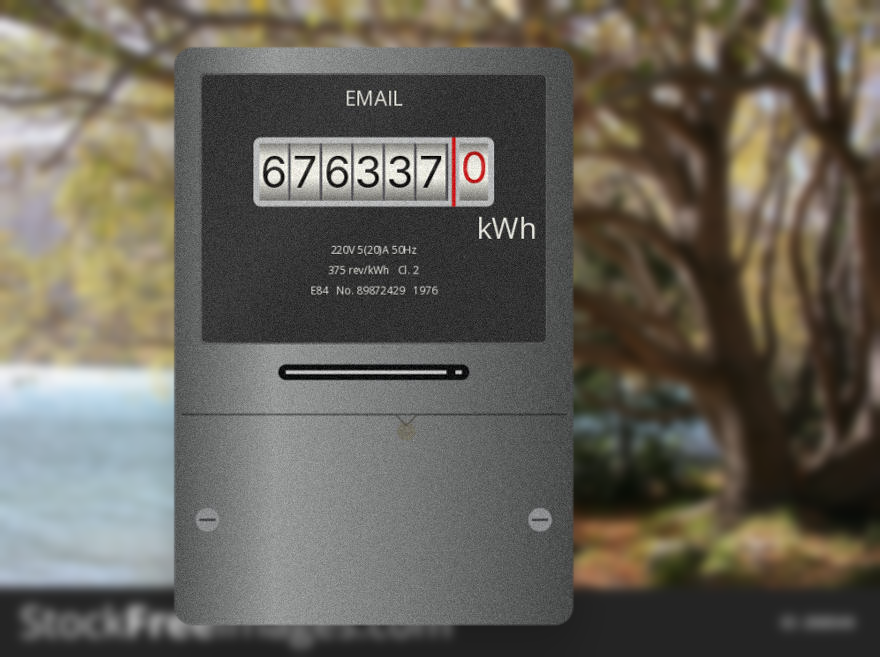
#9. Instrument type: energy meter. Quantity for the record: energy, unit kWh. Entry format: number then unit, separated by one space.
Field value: 676337.0 kWh
